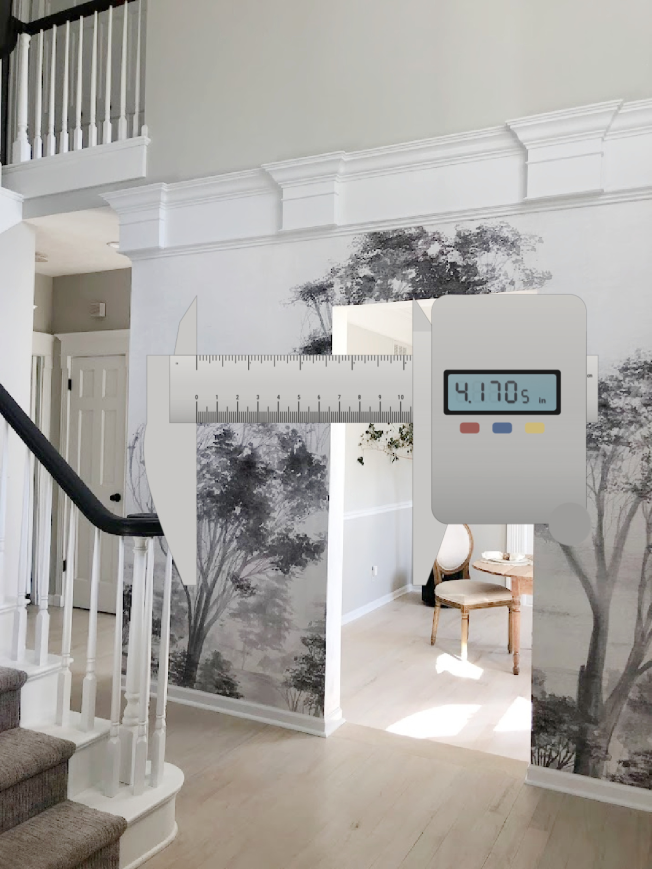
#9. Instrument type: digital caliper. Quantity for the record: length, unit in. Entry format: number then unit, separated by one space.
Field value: 4.1705 in
